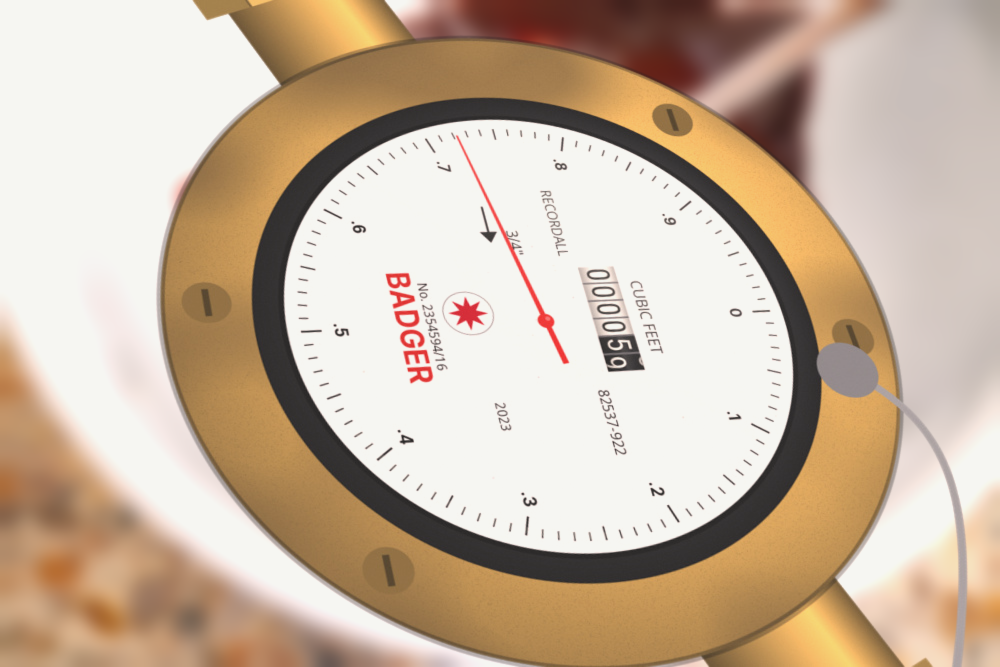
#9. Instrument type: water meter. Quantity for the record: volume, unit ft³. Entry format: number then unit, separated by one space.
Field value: 58.72 ft³
